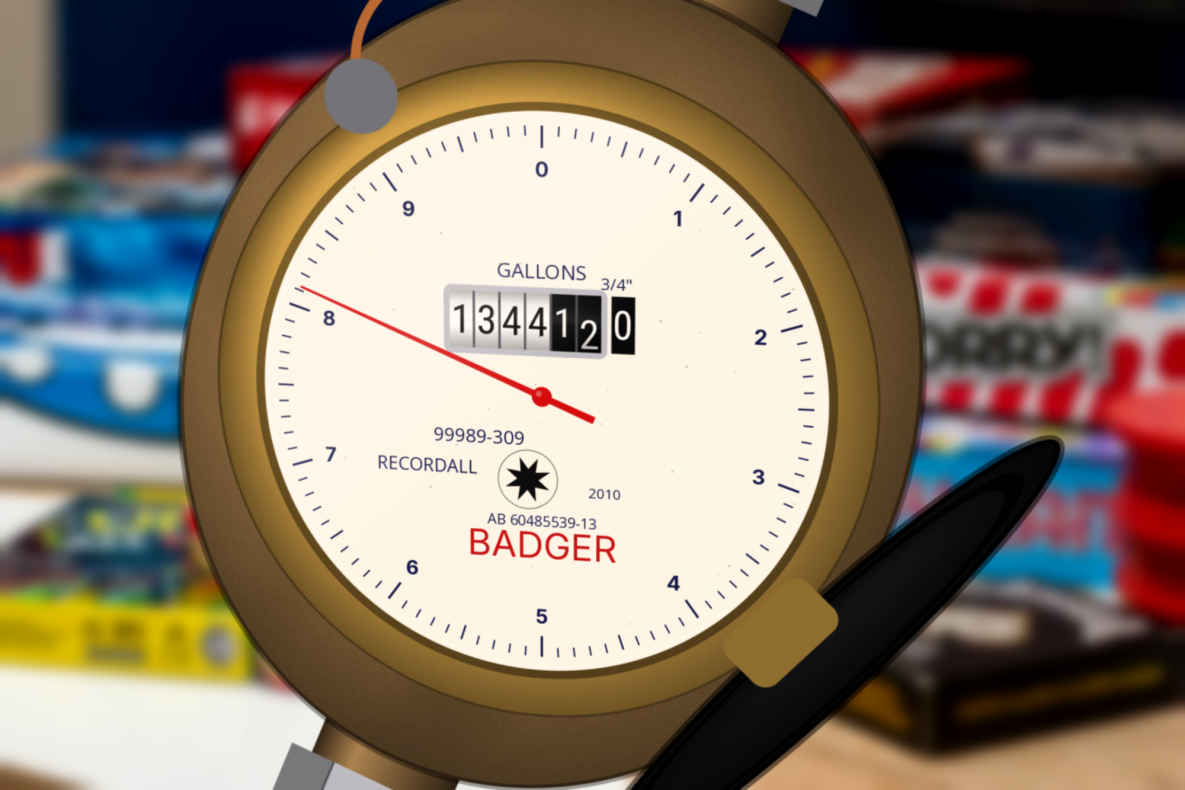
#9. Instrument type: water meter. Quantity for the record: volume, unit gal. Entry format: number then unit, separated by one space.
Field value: 1344118.1 gal
